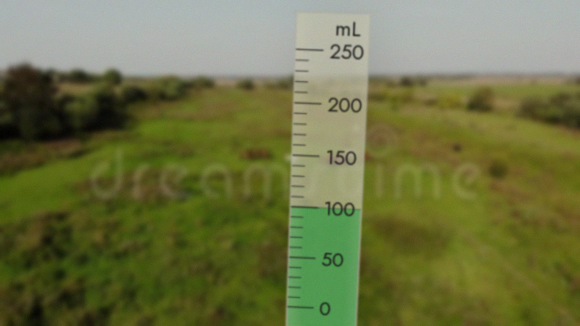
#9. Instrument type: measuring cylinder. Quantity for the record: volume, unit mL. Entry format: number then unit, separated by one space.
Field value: 100 mL
